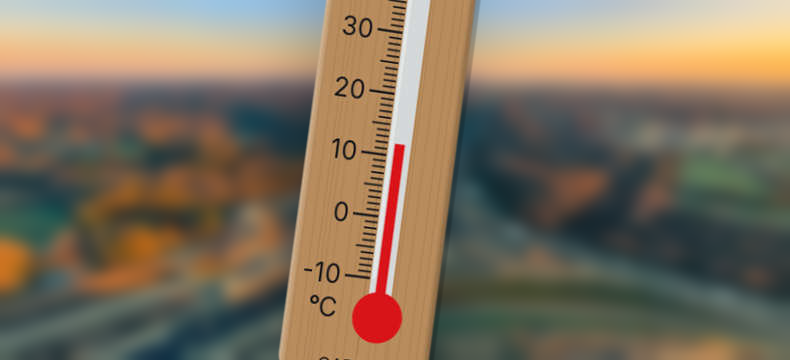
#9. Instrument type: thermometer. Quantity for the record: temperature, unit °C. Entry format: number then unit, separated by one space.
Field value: 12 °C
